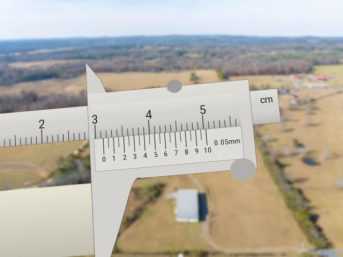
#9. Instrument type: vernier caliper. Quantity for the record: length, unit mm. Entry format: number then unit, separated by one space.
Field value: 31.4 mm
